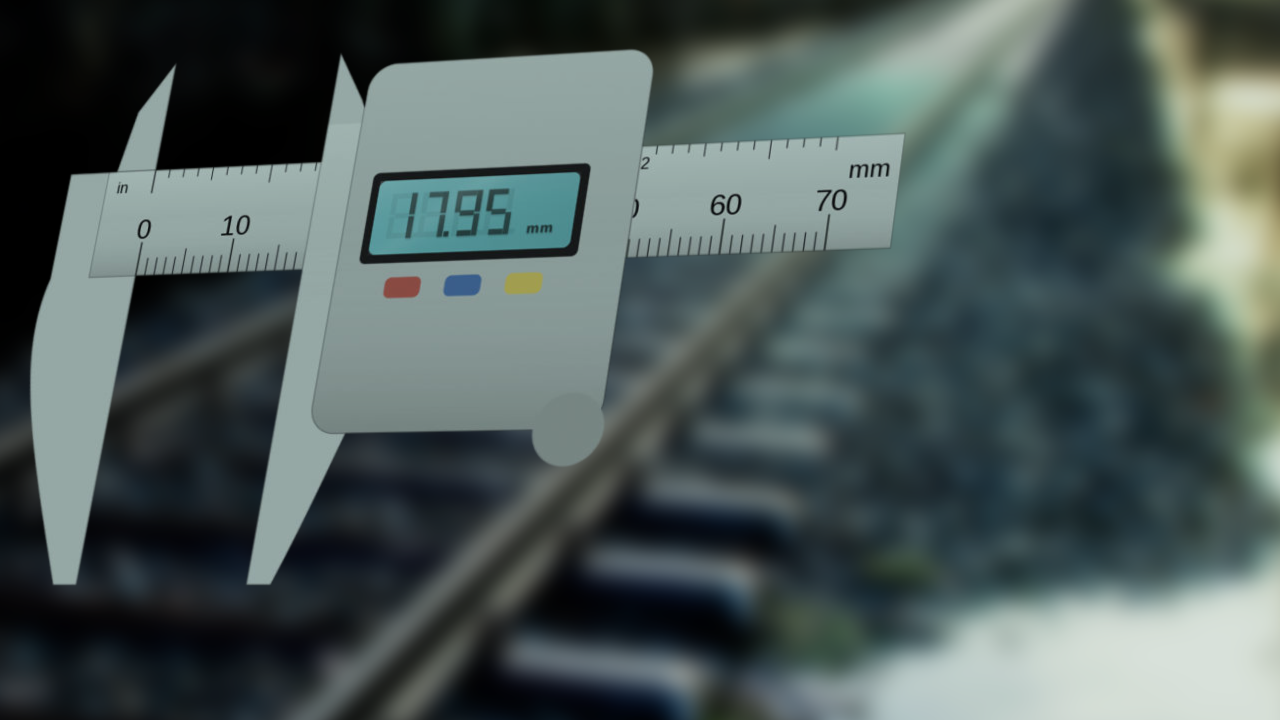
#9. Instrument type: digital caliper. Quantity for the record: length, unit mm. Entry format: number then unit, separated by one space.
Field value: 17.95 mm
